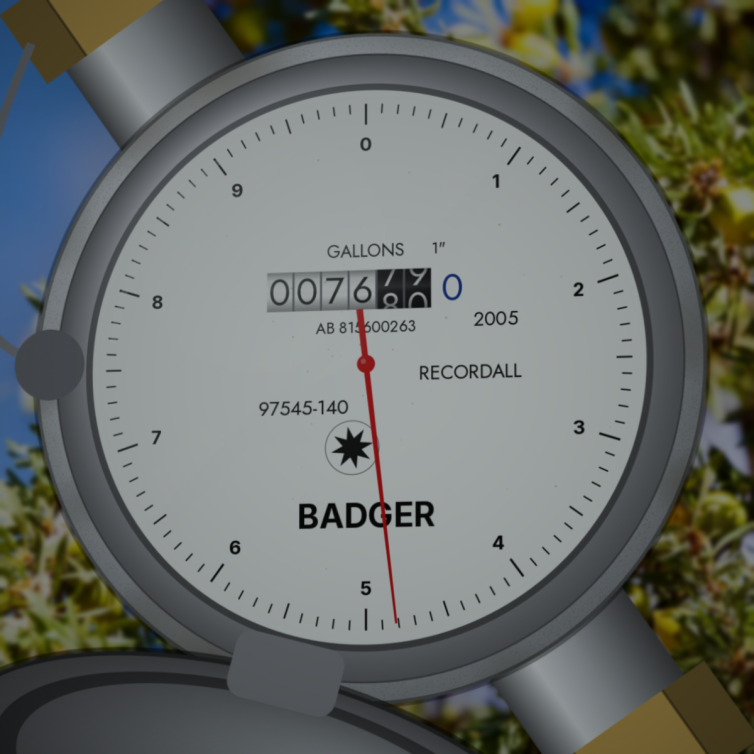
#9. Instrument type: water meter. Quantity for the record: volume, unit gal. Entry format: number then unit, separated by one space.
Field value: 76794.8 gal
